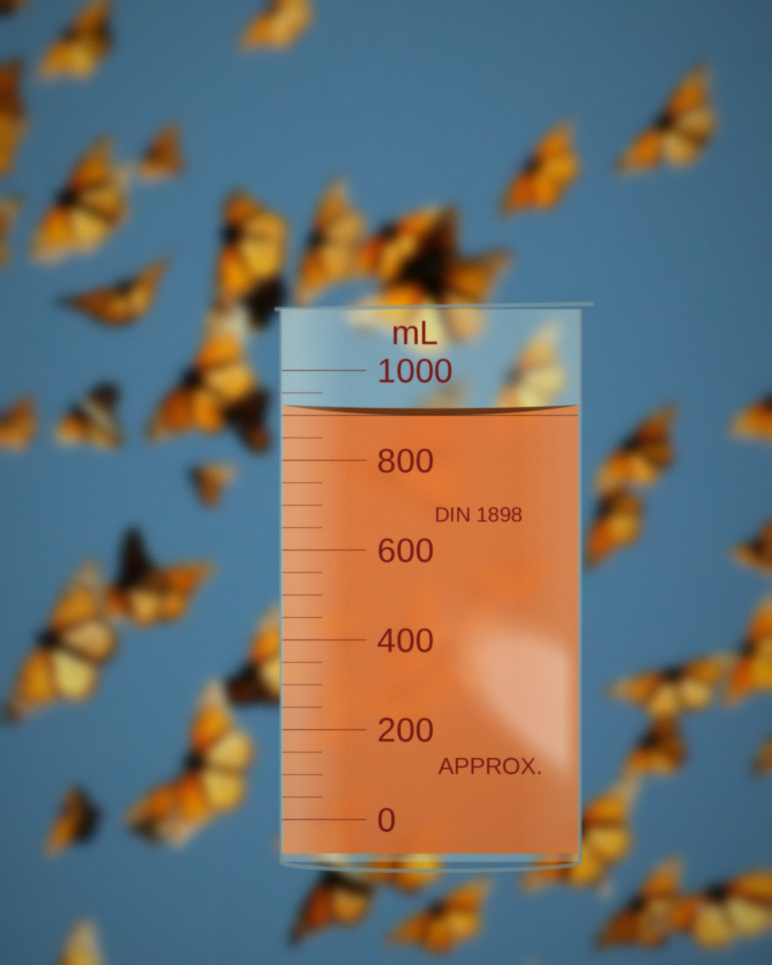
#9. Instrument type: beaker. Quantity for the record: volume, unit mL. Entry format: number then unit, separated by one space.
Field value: 900 mL
